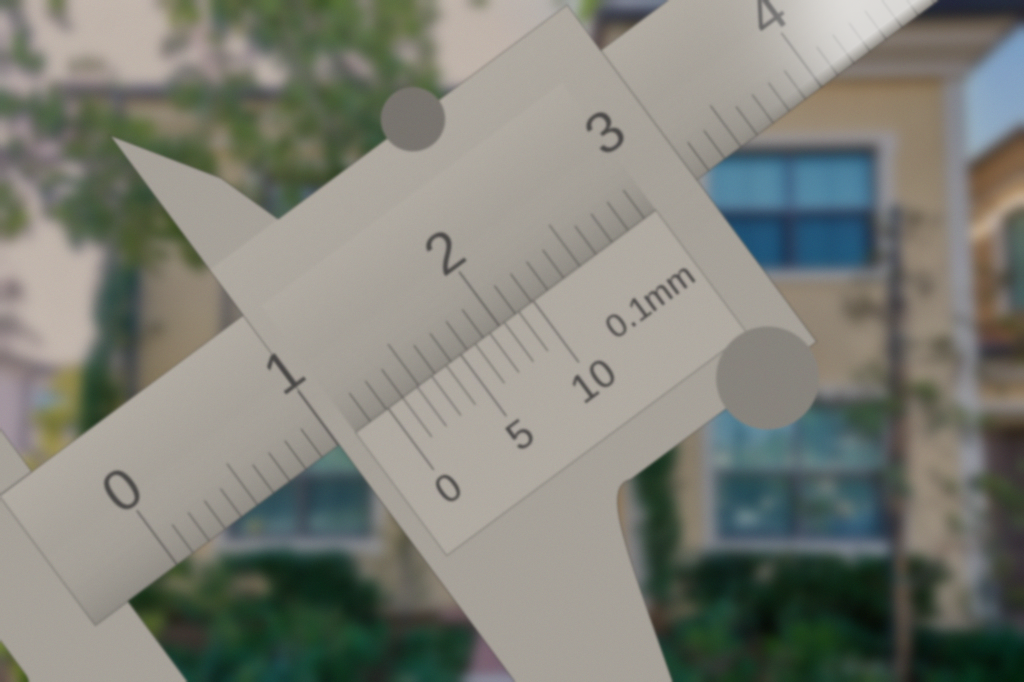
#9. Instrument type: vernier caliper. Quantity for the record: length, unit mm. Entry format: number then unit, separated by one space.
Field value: 13.1 mm
